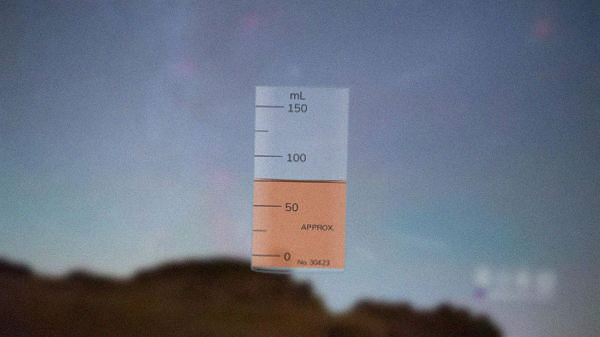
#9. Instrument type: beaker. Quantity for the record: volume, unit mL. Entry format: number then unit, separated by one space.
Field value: 75 mL
